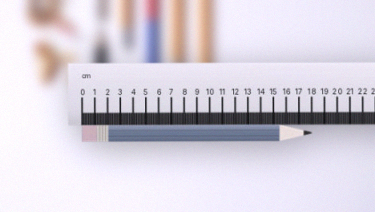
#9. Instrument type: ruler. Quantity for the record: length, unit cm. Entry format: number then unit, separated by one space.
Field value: 18 cm
